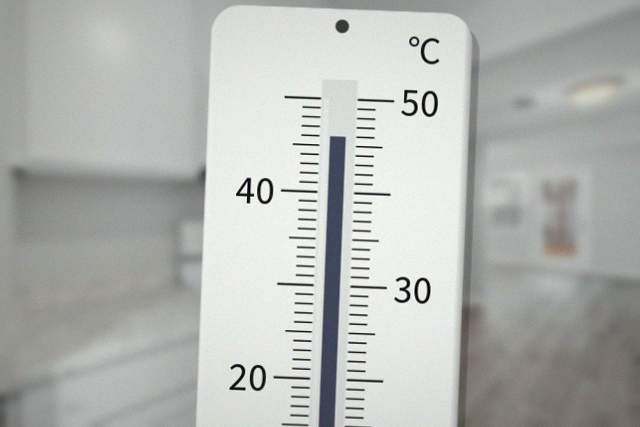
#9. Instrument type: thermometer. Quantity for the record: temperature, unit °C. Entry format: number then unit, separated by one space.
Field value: 46 °C
